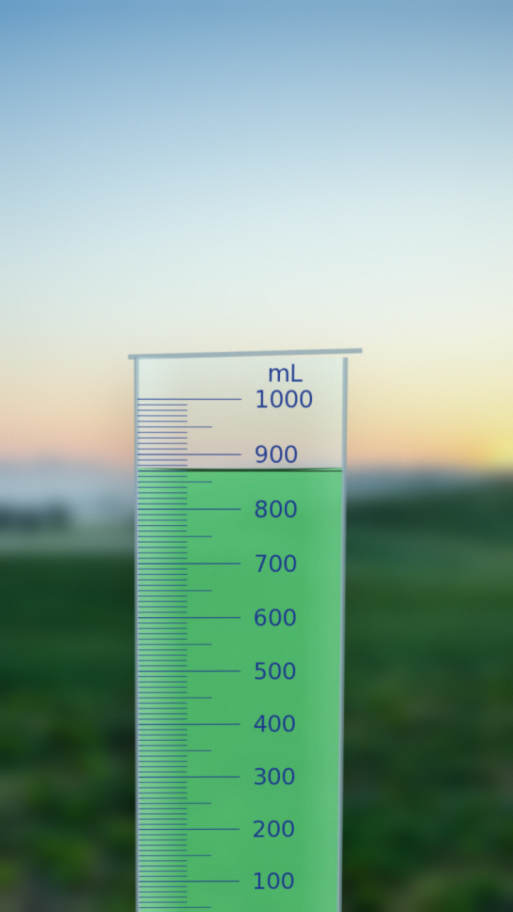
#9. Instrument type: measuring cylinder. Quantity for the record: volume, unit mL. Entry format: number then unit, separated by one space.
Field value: 870 mL
